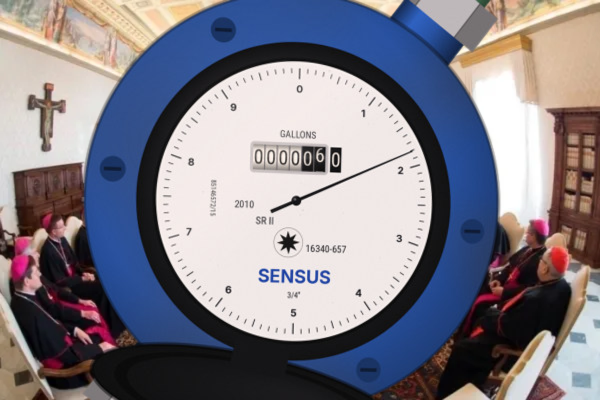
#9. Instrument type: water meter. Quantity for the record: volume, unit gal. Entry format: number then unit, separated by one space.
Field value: 61.8 gal
